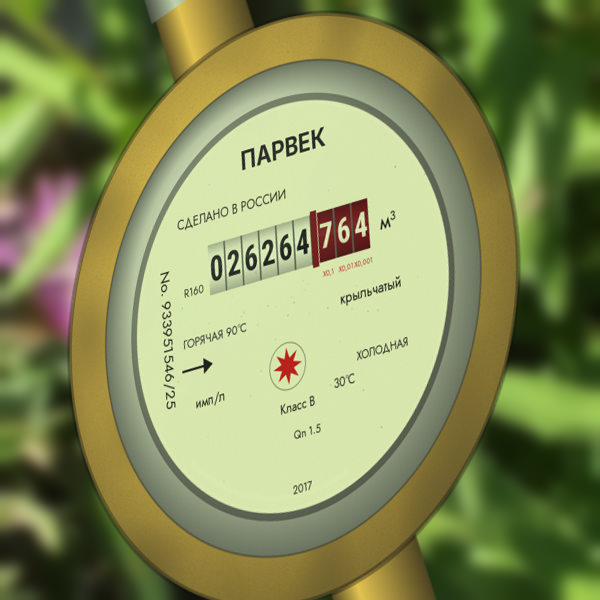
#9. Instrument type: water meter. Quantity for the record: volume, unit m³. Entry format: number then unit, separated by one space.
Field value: 26264.764 m³
